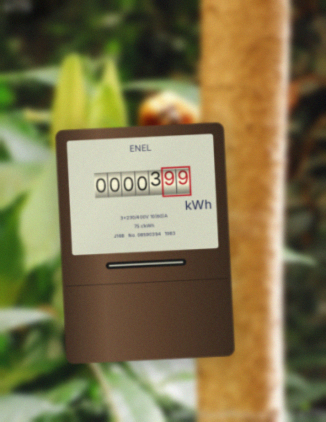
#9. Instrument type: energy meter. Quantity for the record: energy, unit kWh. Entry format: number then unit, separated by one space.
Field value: 3.99 kWh
